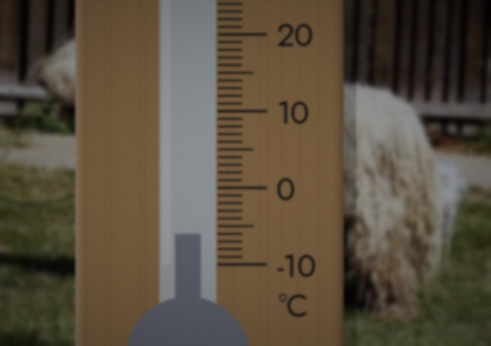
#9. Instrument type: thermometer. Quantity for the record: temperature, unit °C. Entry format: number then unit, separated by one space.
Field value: -6 °C
